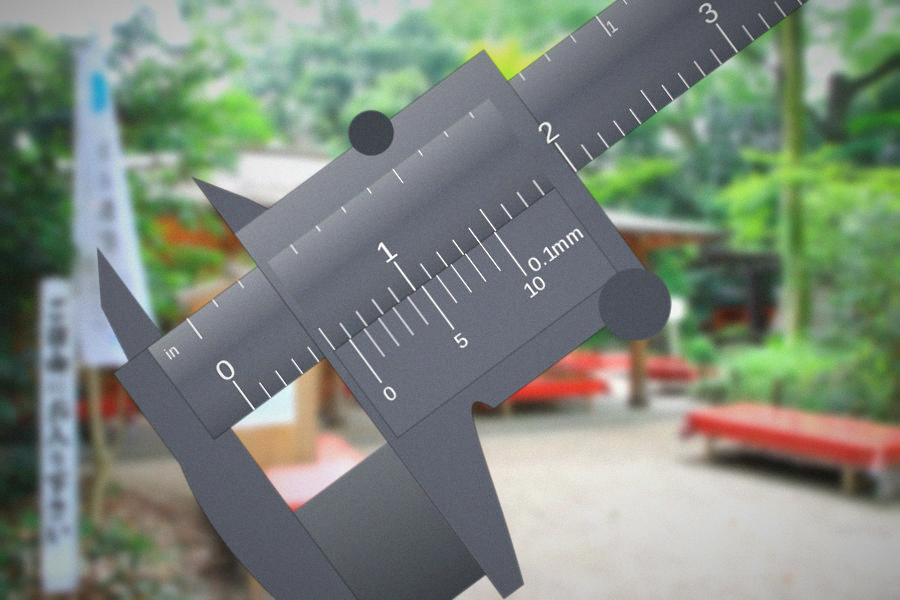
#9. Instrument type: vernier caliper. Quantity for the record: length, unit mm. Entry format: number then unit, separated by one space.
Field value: 5.9 mm
